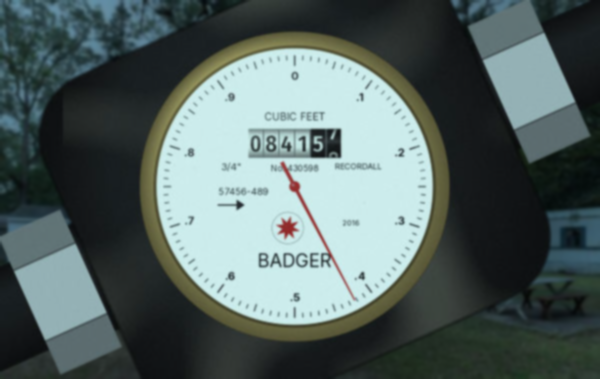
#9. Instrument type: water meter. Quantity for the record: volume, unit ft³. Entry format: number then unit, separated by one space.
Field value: 84157.42 ft³
